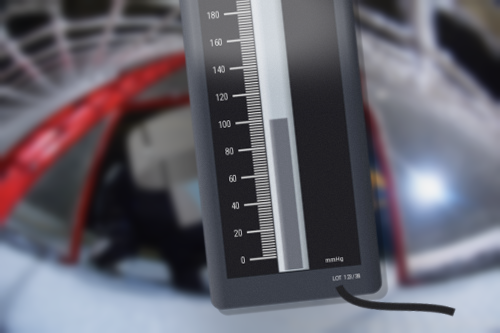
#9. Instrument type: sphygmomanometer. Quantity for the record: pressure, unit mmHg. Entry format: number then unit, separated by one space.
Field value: 100 mmHg
